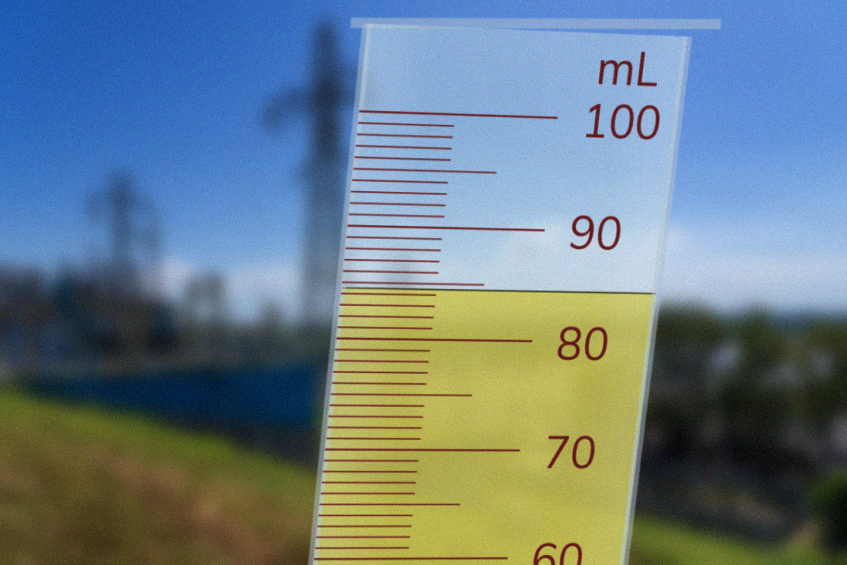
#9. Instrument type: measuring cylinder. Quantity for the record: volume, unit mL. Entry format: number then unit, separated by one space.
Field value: 84.5 mL
